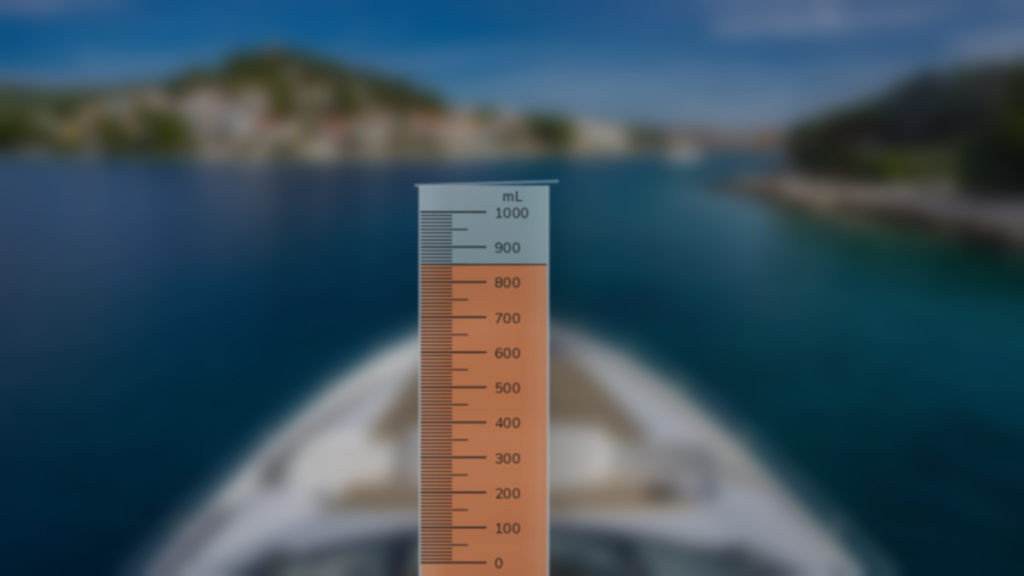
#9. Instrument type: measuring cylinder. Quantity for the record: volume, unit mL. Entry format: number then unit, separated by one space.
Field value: 850 mL
